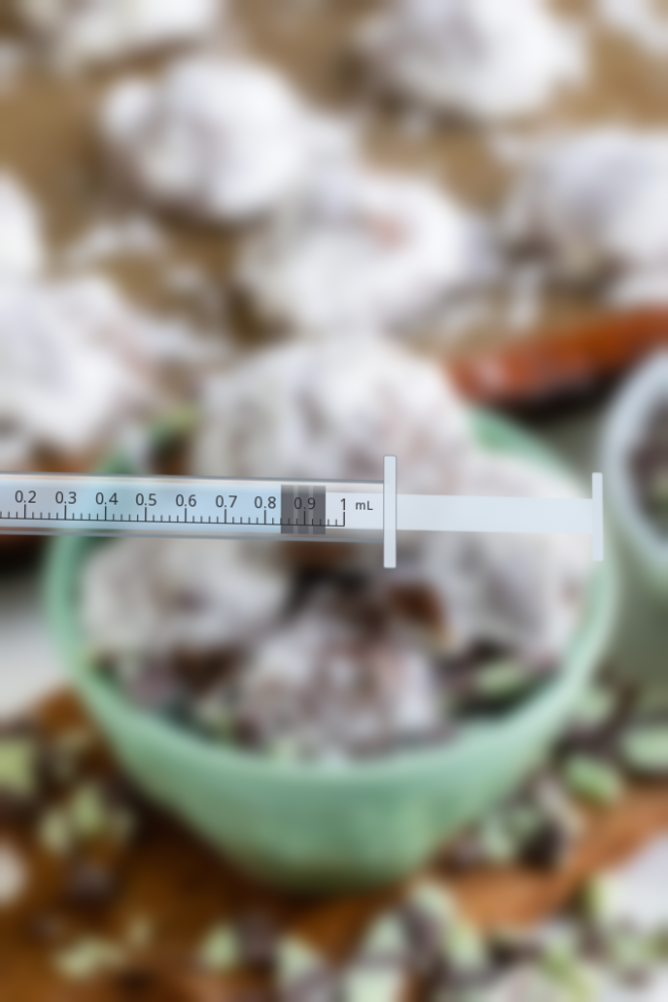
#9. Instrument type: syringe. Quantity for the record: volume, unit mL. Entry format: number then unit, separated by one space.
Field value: 0.84 mL
